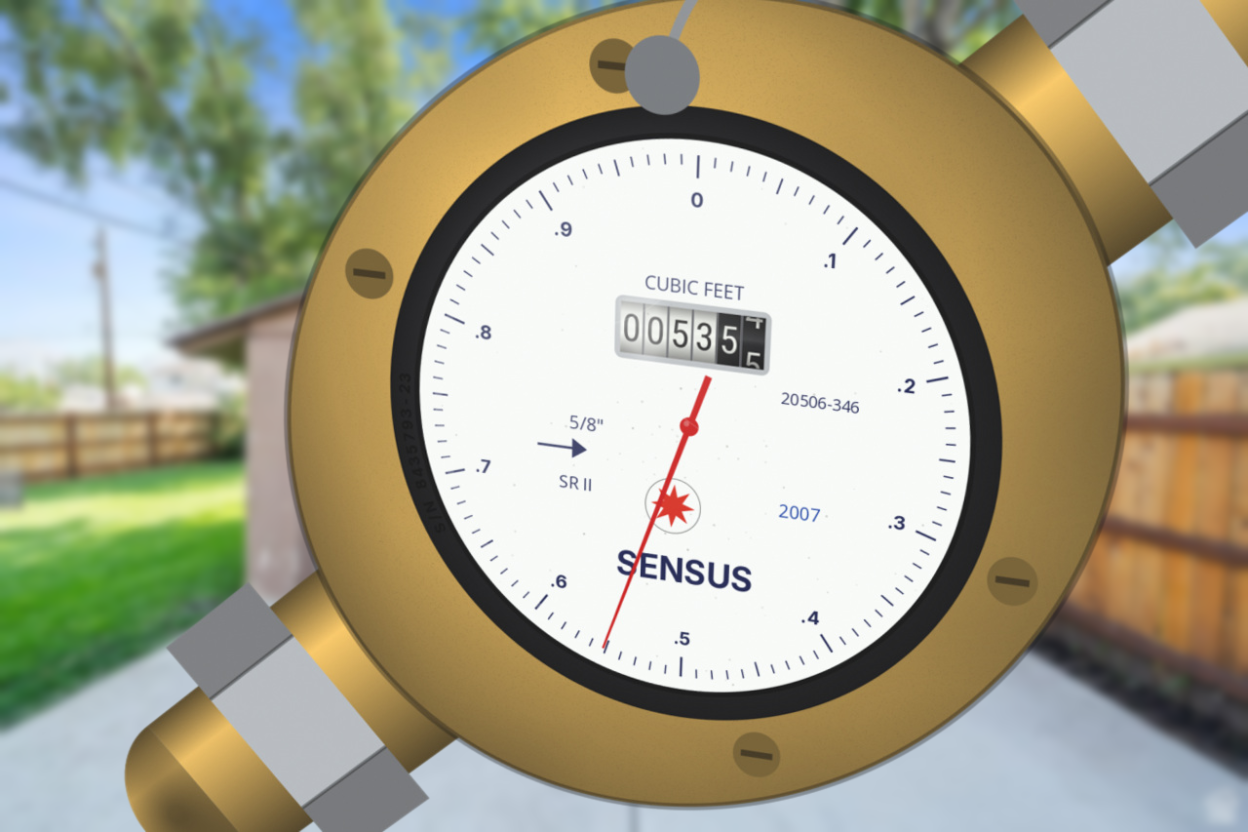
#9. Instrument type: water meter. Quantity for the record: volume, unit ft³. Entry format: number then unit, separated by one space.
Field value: 5354.55 ft³
